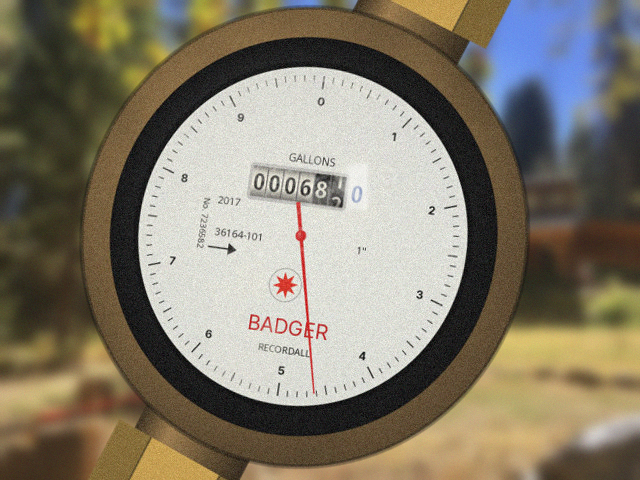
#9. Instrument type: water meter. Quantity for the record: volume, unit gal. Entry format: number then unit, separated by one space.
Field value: 6814.6 gal
